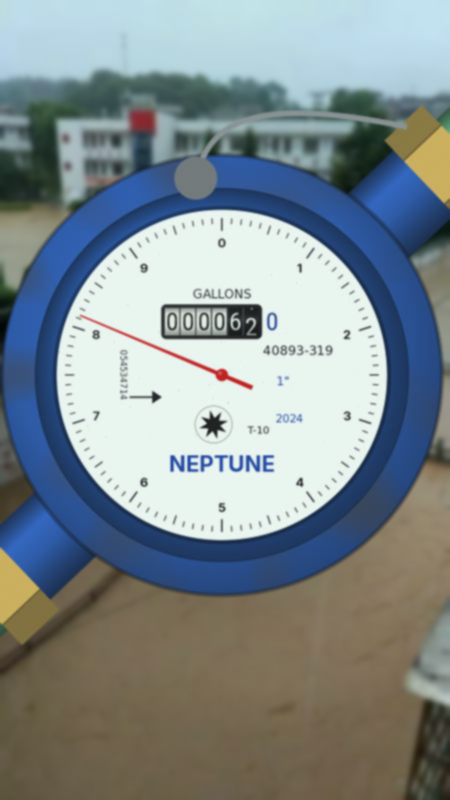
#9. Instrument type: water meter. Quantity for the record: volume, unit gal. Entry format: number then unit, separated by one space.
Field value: 618.1 gal
